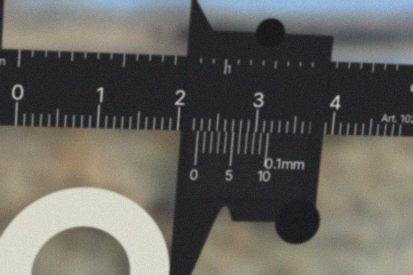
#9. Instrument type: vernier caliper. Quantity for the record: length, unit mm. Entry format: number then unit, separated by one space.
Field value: 22.6 mm
